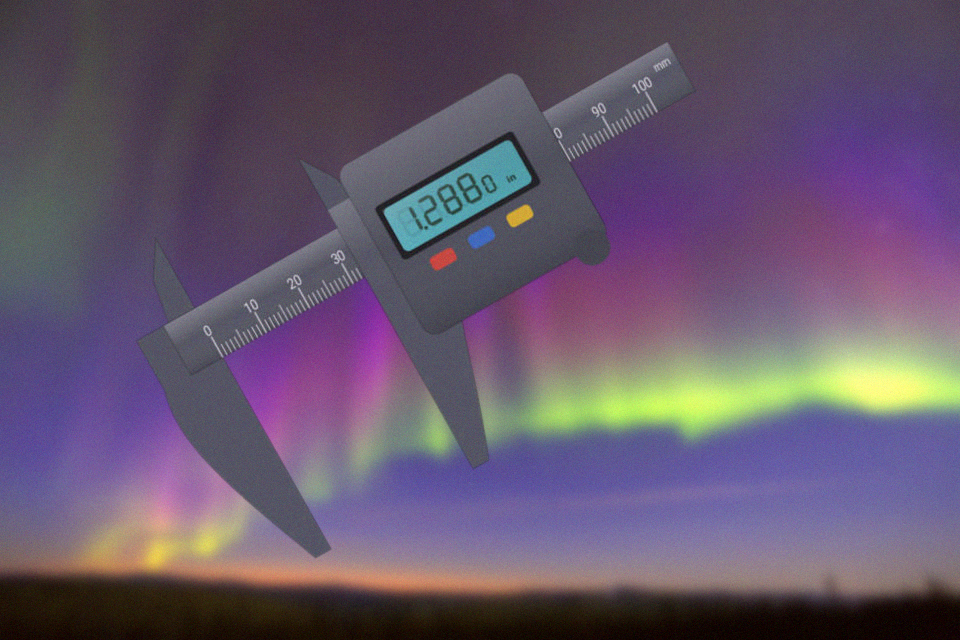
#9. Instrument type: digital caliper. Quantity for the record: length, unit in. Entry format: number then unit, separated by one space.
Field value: 1.2880 in
